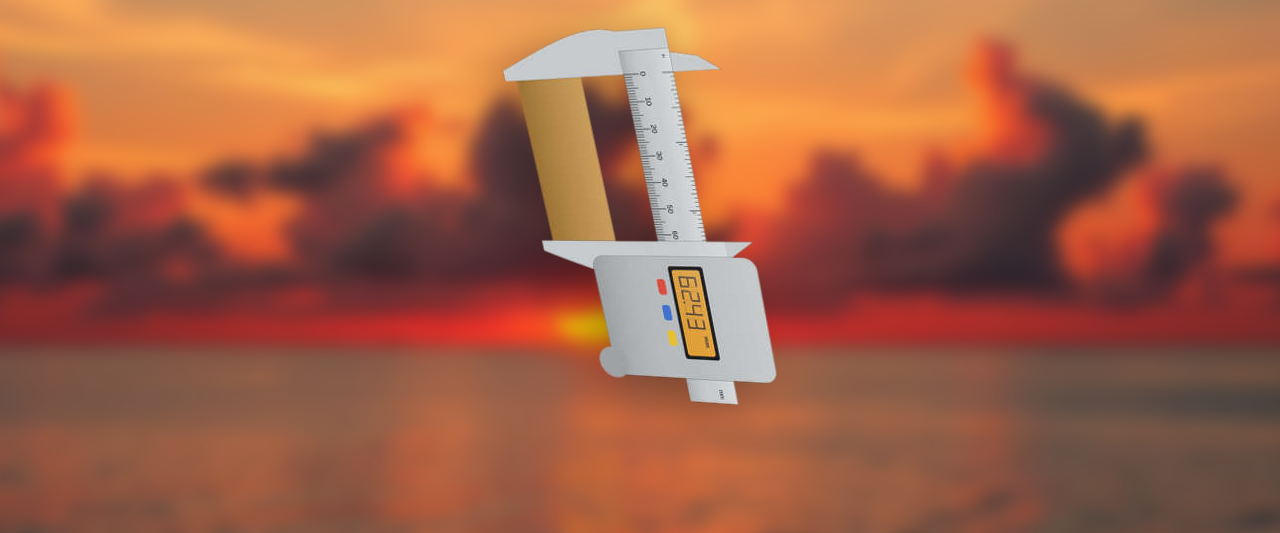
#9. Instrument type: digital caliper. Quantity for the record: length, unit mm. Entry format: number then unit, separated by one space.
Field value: 62.43 mm
